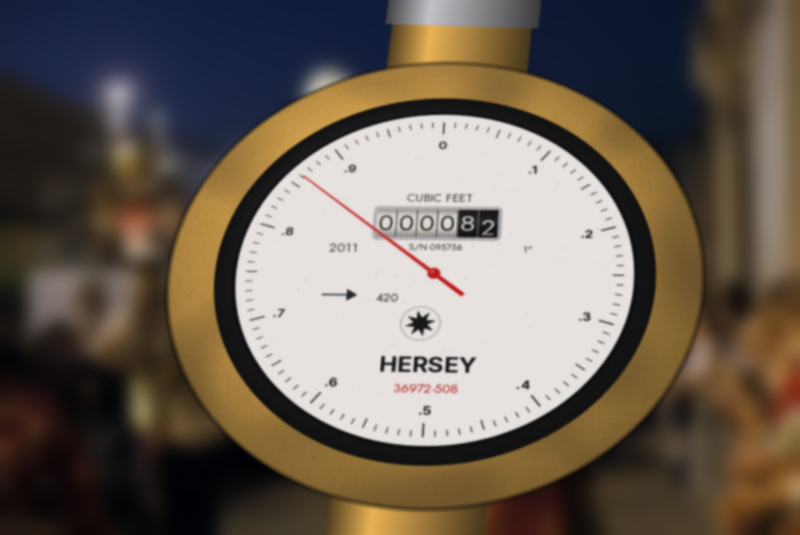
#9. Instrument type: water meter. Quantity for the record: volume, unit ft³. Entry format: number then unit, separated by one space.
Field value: 81.86 ft³
